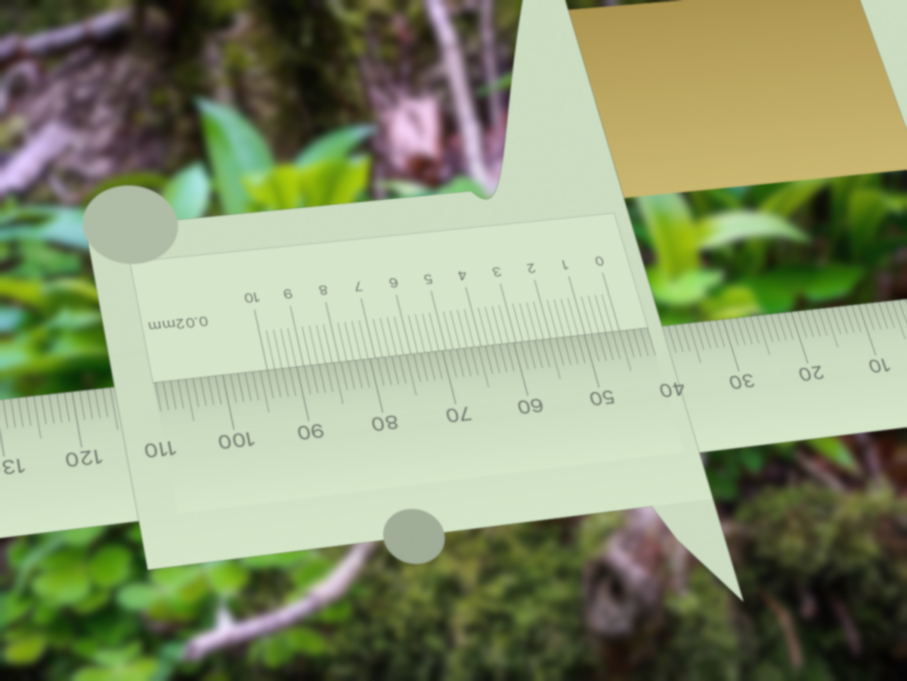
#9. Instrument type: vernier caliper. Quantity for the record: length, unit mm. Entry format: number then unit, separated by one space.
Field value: 45.0 mm
